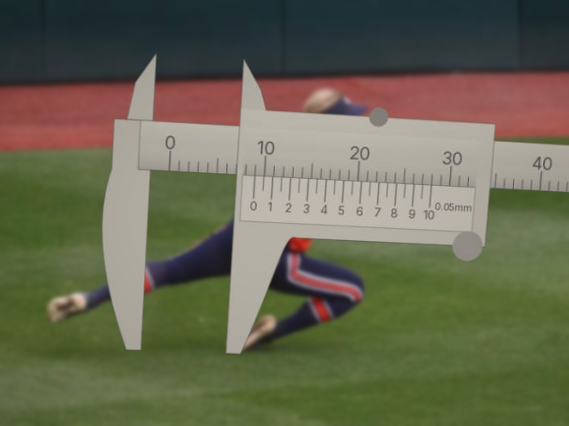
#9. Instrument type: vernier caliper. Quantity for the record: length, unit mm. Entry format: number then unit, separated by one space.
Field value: 9.0 mm
